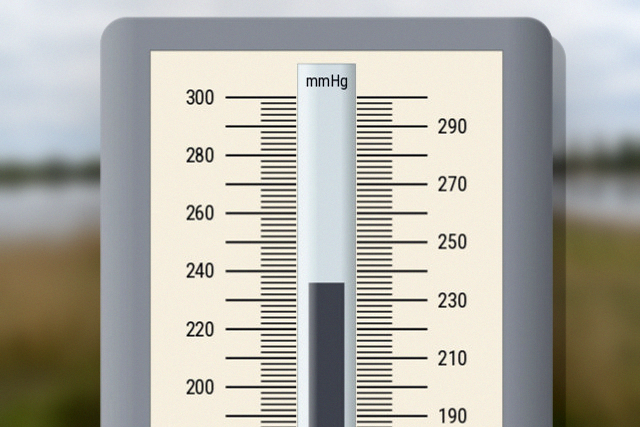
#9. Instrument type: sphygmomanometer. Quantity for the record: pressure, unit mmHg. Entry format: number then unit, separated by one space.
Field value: 236 mmHg
